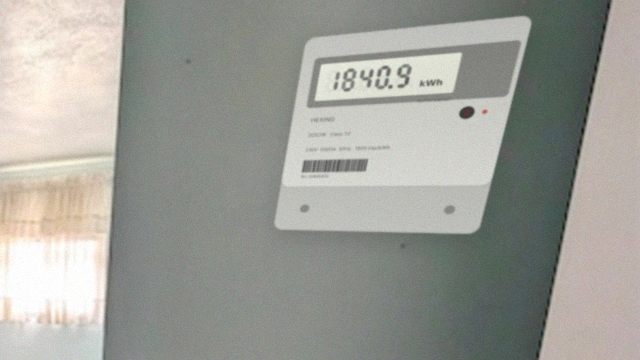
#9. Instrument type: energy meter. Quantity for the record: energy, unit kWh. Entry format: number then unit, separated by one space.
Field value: 1840.9 kWh
